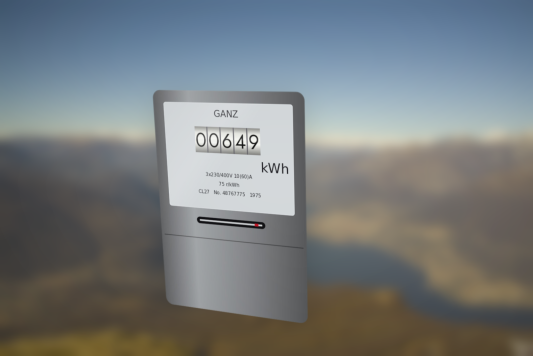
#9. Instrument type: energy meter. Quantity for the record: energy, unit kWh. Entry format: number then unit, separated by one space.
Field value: 649 kWh
